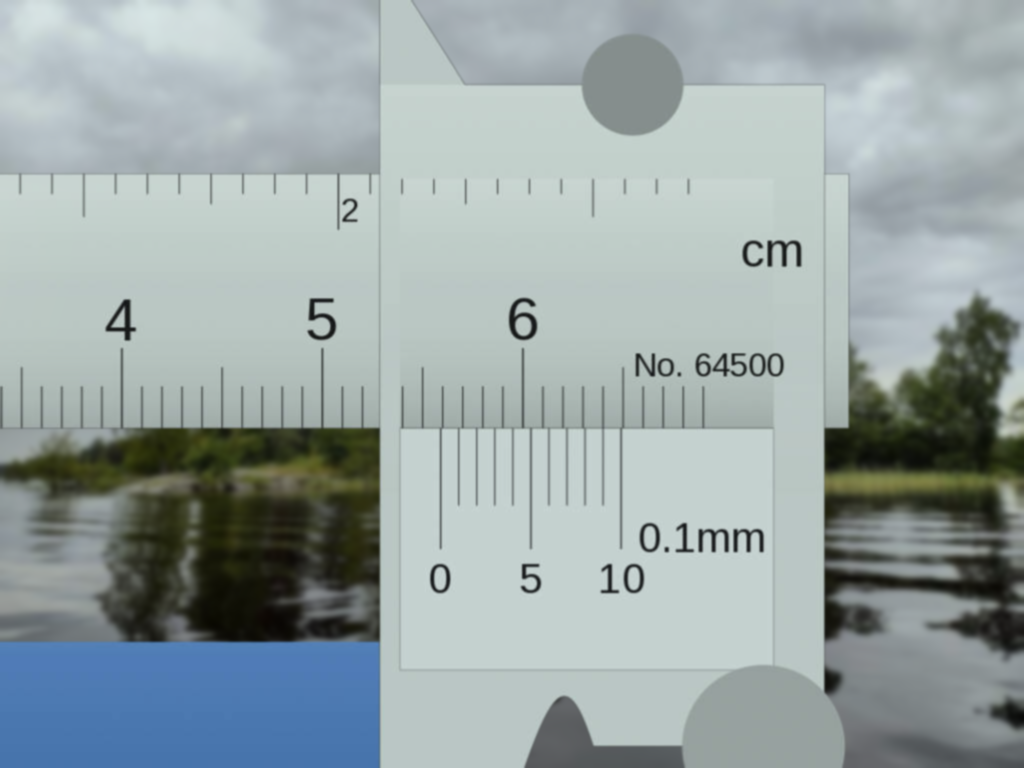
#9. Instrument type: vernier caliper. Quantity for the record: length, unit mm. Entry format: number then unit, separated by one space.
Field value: 55.9 mm
